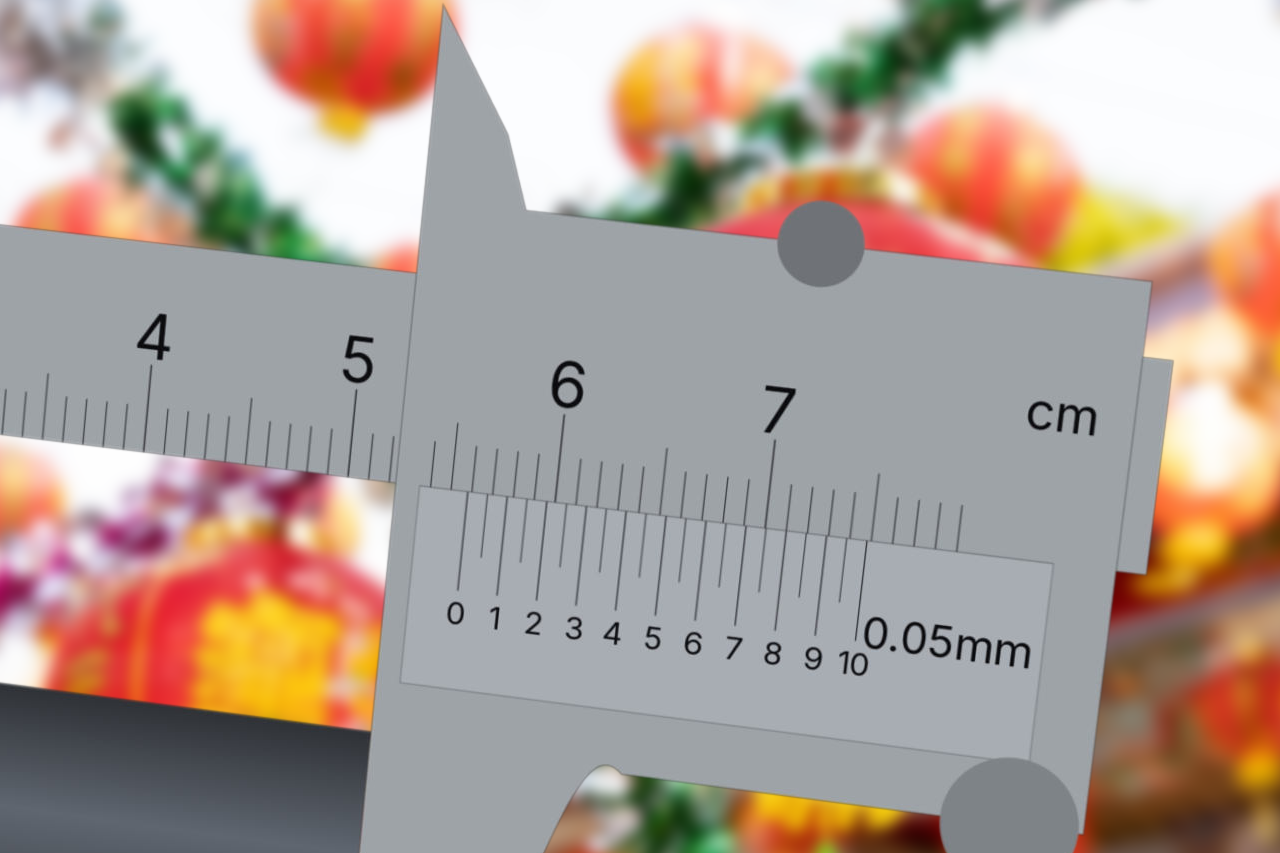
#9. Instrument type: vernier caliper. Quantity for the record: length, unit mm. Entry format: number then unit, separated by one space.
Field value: 55.8 mm
